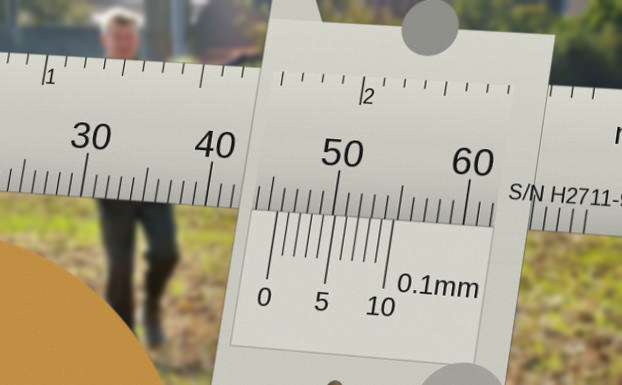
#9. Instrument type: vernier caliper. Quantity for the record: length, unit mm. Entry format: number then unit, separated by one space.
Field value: 45.7 mm
